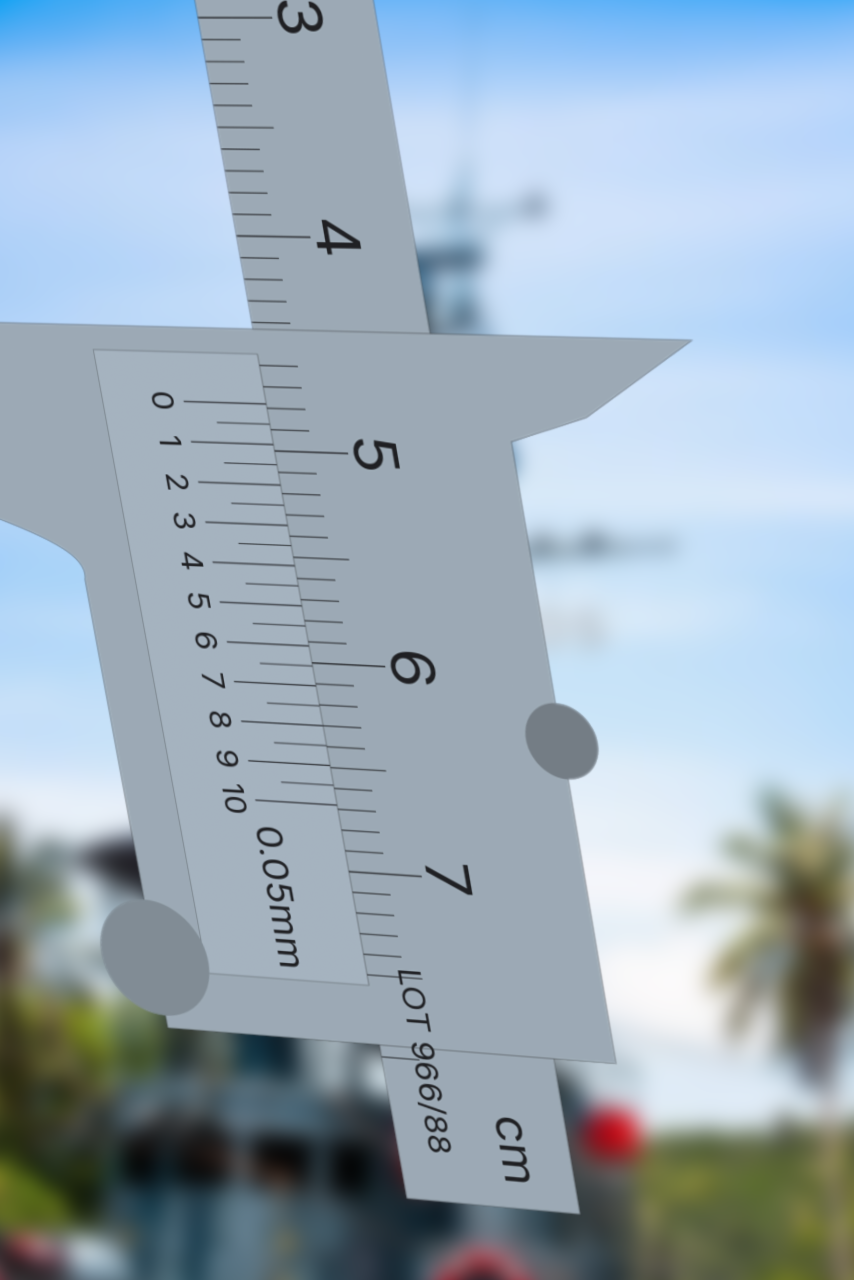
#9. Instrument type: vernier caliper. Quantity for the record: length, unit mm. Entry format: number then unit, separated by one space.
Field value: 47.8 mm
